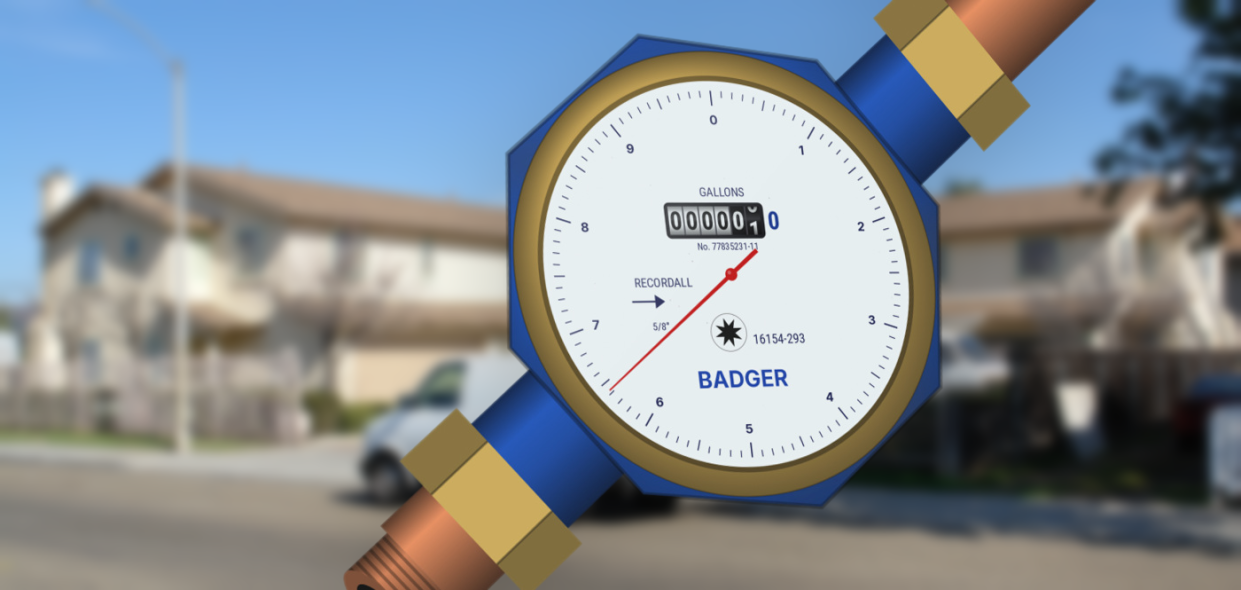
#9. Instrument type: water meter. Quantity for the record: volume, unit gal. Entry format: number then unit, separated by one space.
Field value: 6.4 gal
